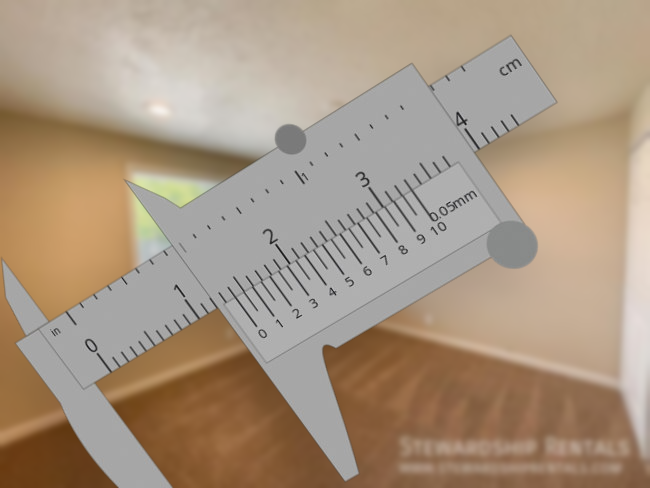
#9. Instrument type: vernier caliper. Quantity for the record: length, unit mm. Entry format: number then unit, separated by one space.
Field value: 14.0 mm
